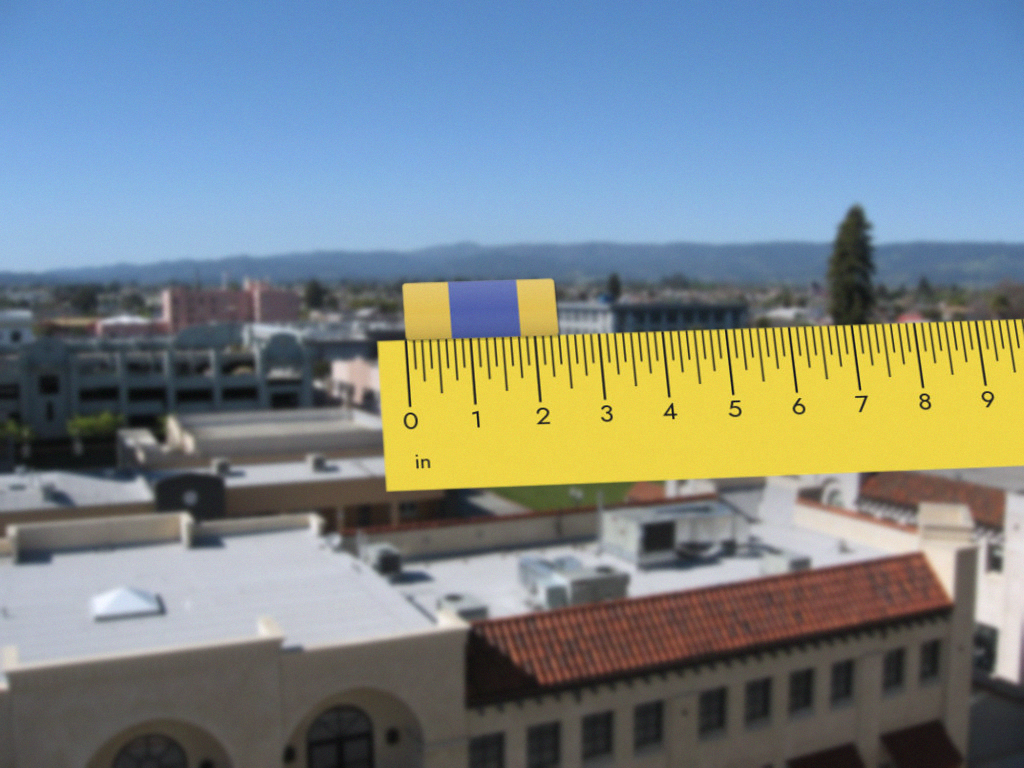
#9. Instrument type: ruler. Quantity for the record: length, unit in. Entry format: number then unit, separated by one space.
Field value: 2.375 in
